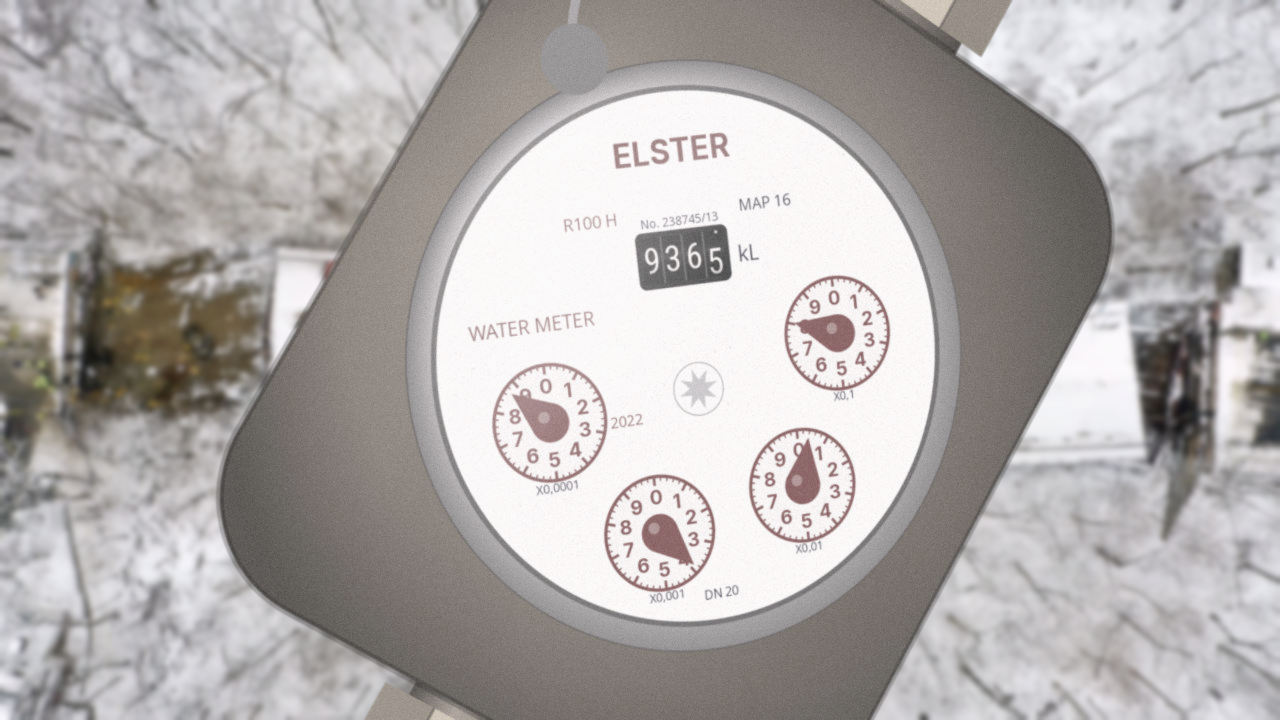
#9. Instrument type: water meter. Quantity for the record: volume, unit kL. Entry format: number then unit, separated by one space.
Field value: 9364.8038 kL
